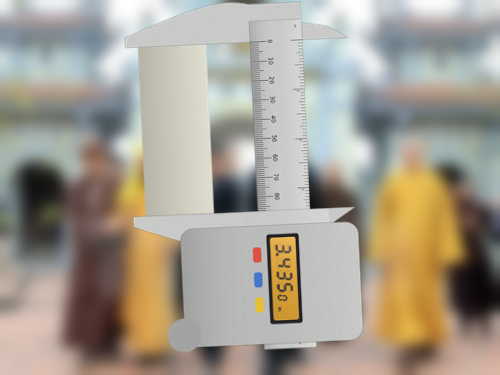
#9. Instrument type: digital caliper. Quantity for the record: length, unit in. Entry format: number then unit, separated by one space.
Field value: 3.4350 in
